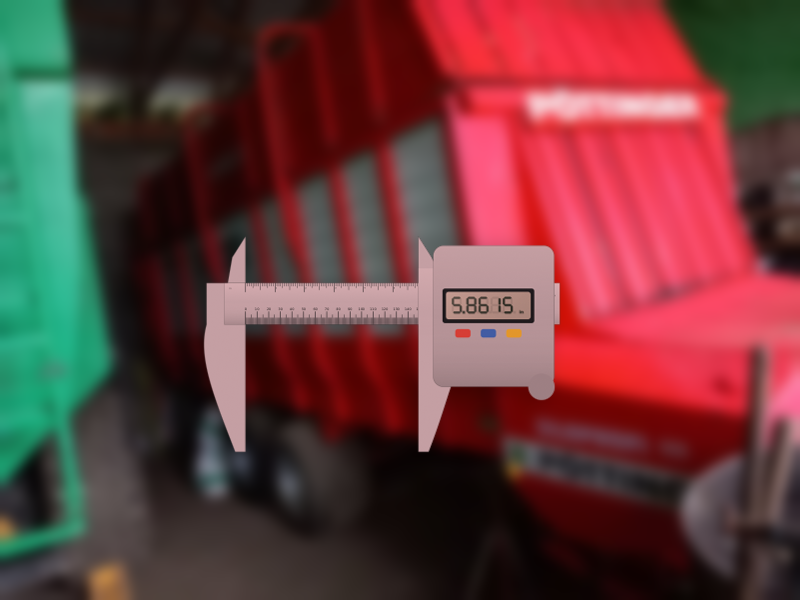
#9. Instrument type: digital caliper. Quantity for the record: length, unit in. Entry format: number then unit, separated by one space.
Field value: 5.8615 in
